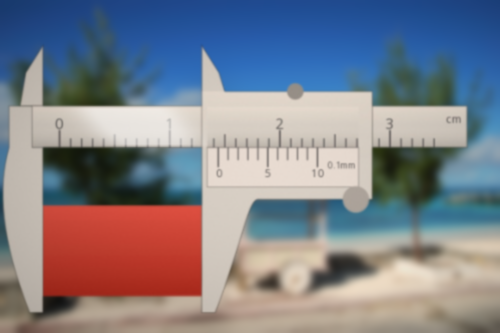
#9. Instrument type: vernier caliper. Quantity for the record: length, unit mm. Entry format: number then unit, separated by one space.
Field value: 14.4 mm
